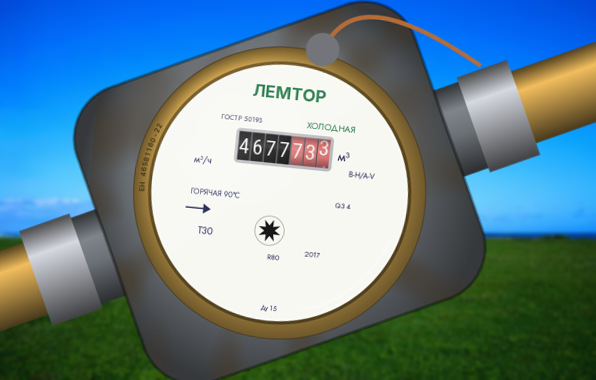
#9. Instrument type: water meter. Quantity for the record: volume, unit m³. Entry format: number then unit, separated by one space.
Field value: 4677.733 m³
